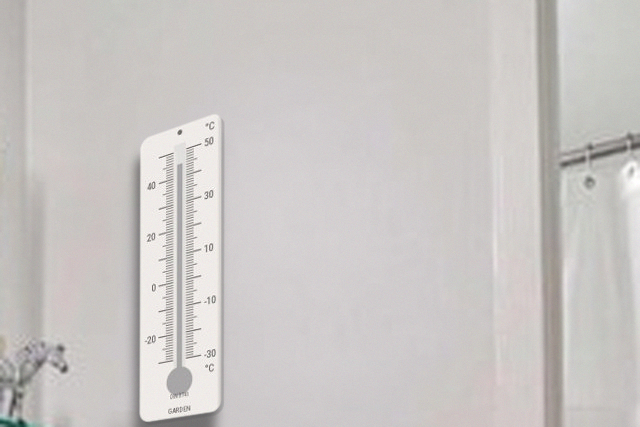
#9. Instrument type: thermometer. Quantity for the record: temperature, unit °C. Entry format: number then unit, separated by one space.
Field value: 45 °C
